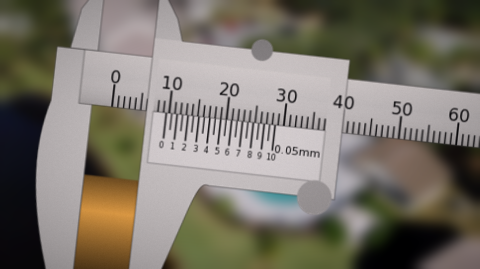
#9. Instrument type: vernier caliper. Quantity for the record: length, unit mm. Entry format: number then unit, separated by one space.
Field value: 9.5 mm
